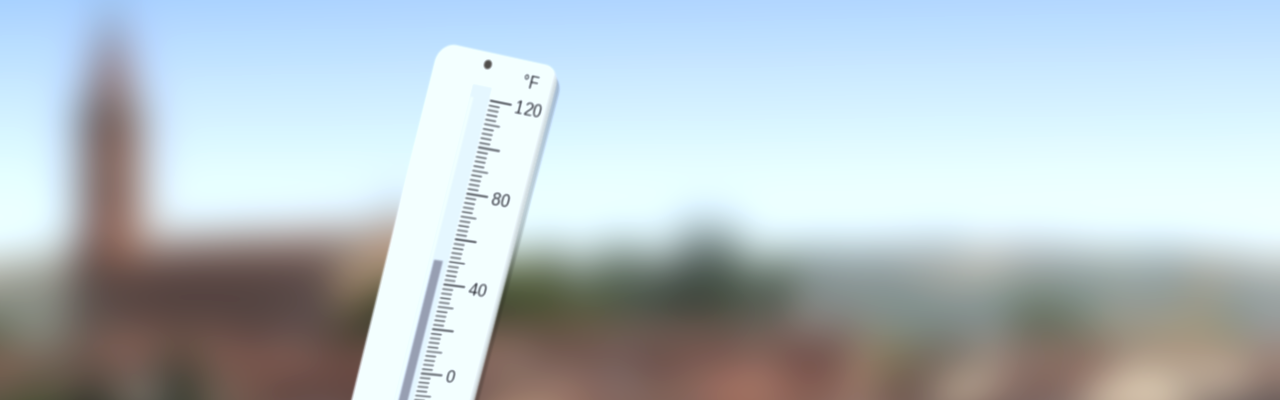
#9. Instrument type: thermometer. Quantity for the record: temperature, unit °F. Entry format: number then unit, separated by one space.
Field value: 50 °F
